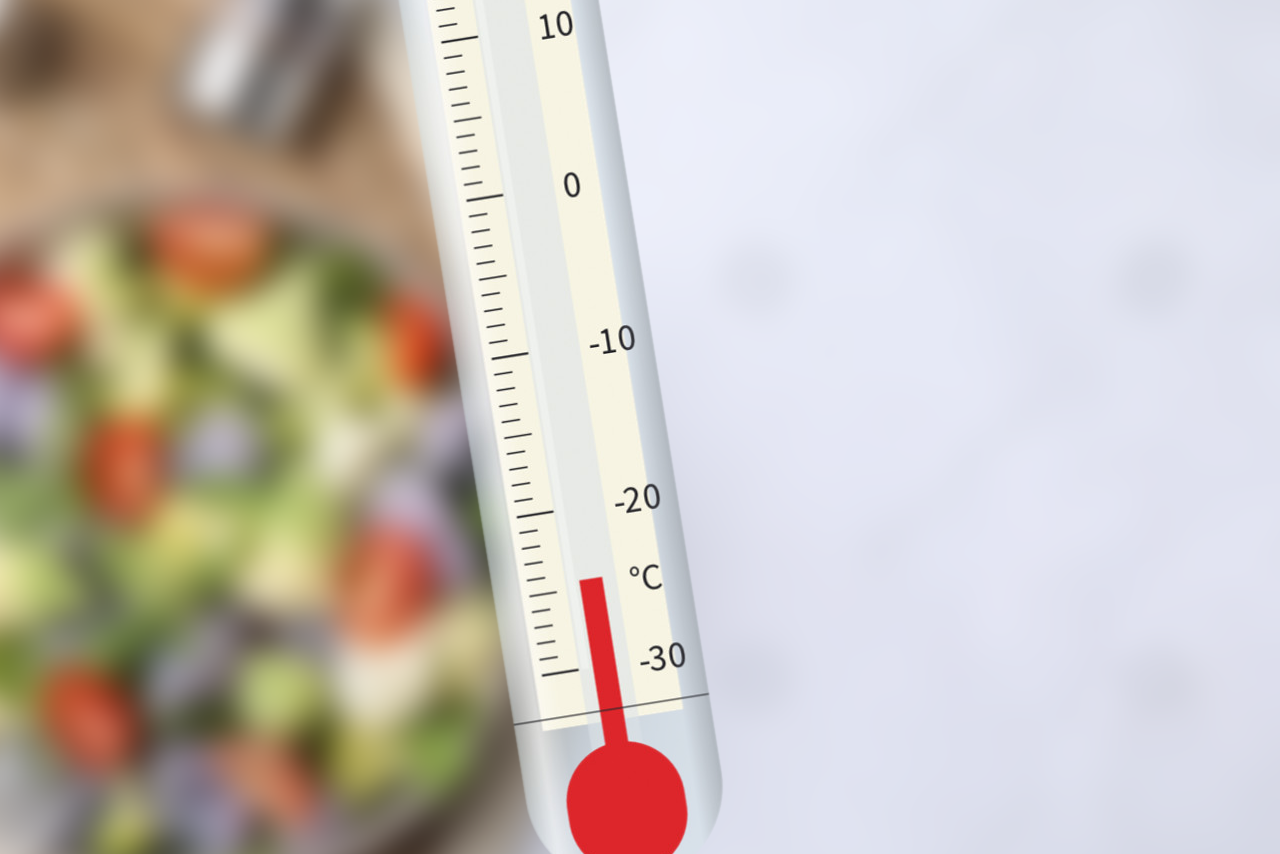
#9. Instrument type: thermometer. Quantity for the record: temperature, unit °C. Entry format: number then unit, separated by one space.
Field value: -24.5 °C
